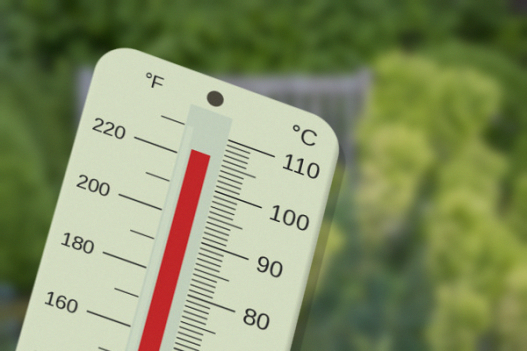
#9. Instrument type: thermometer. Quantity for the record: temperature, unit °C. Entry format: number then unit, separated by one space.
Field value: 106 °C
